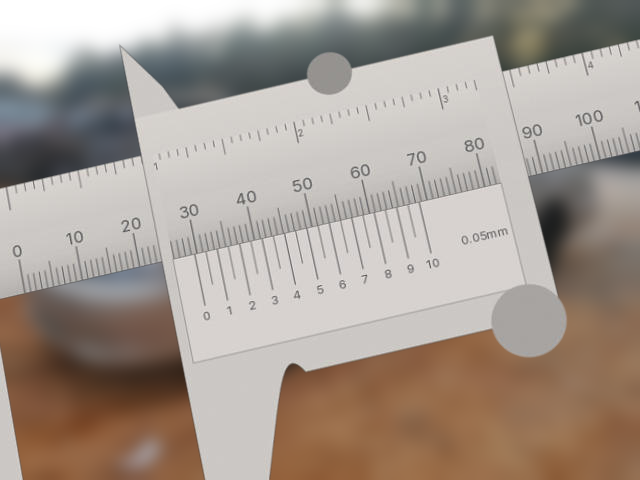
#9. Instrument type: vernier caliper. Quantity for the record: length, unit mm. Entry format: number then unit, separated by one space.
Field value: 29.6 mm
